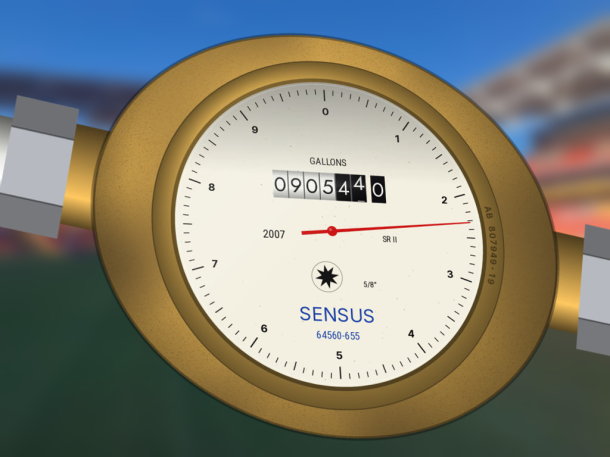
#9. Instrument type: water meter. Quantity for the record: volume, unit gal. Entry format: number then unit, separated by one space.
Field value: 905442.3 gal
